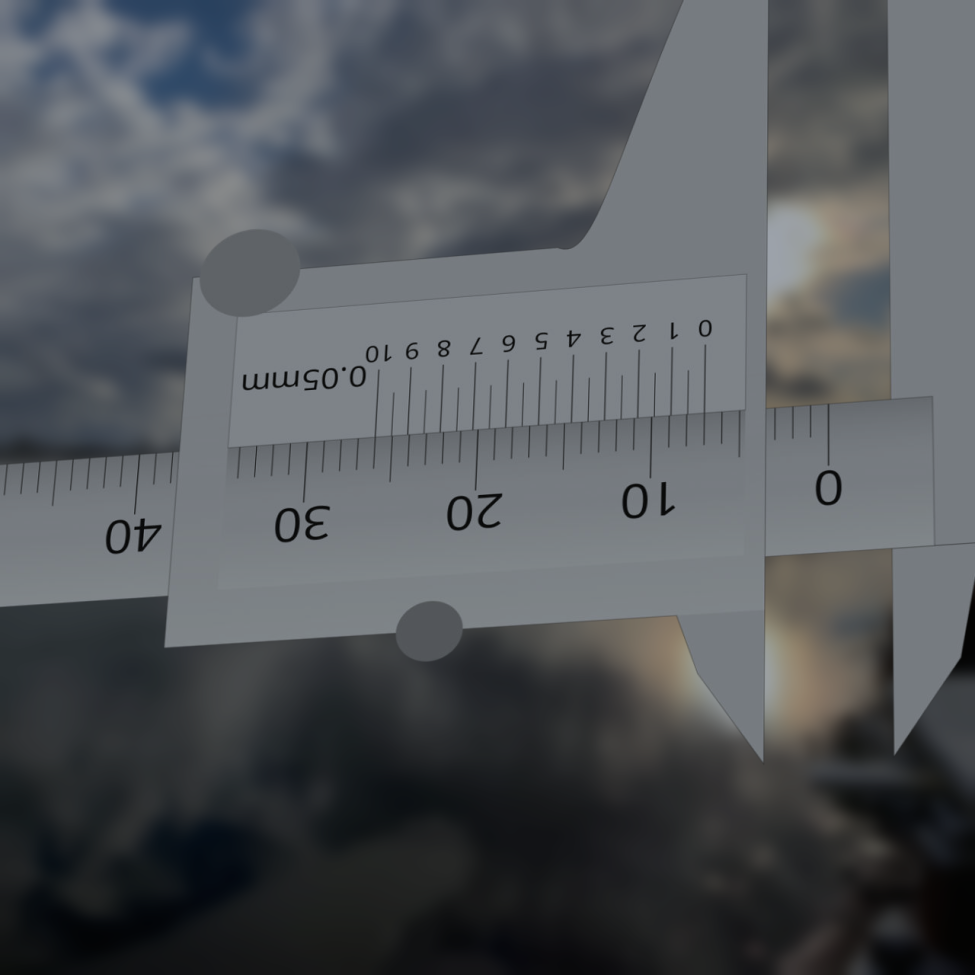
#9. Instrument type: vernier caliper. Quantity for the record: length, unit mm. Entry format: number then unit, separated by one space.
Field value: 7.0 mm
